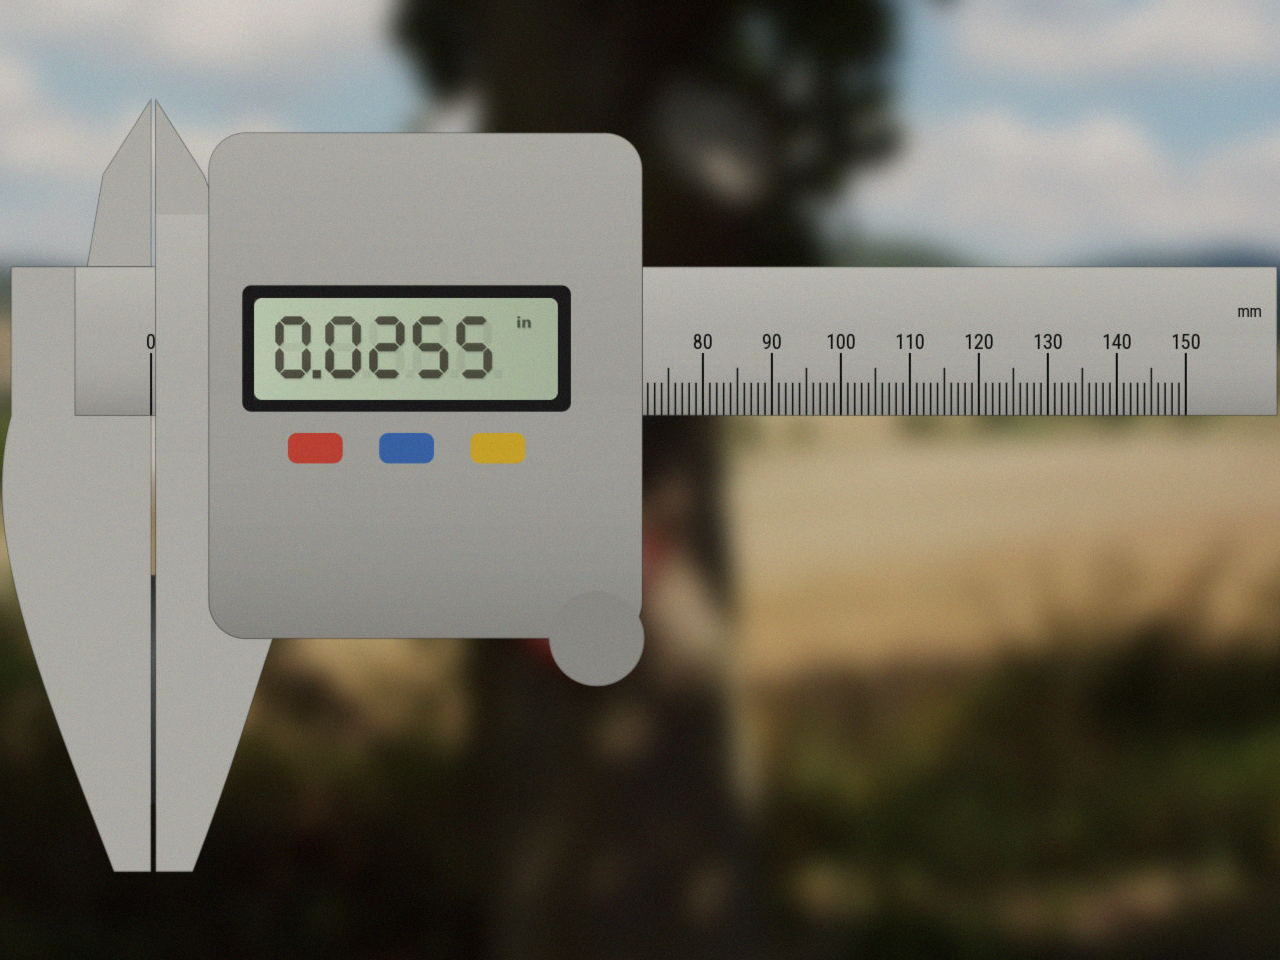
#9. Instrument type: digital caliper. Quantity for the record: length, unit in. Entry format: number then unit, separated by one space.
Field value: 0.0255 in
